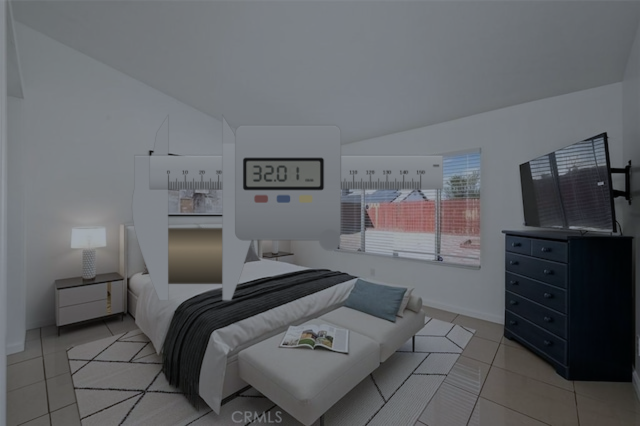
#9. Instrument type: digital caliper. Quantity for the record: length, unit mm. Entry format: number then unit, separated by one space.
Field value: 32.01 mm
